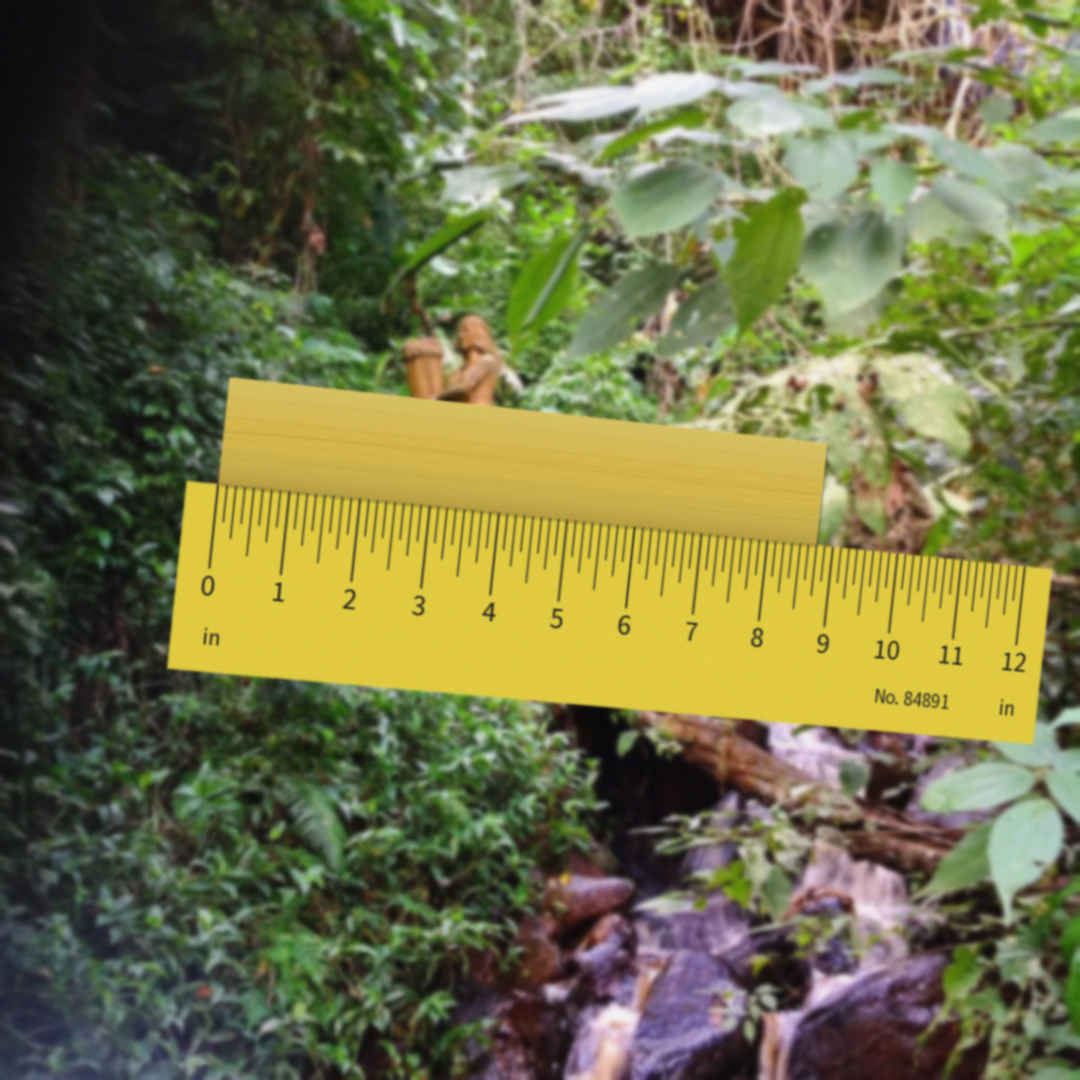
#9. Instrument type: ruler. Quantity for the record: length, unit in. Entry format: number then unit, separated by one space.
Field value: 8.75 in
